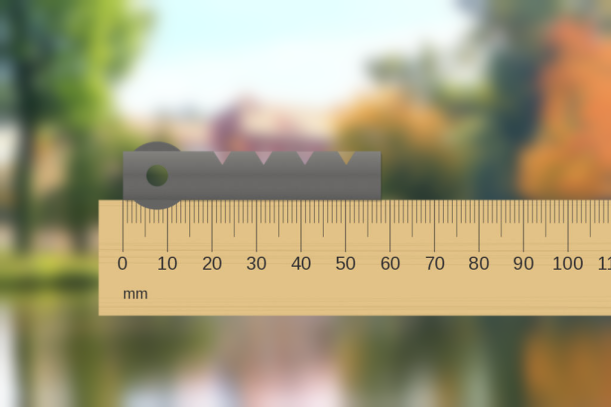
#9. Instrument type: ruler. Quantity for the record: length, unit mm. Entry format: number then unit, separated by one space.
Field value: 58 mm
